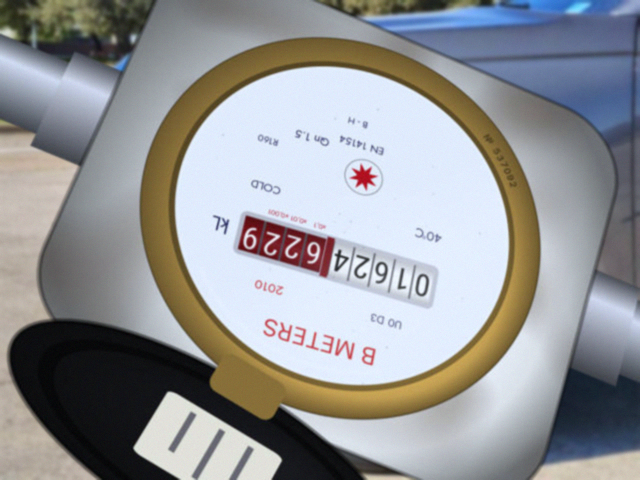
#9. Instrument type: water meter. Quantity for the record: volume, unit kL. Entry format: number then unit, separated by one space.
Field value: 1624.6229 kL
